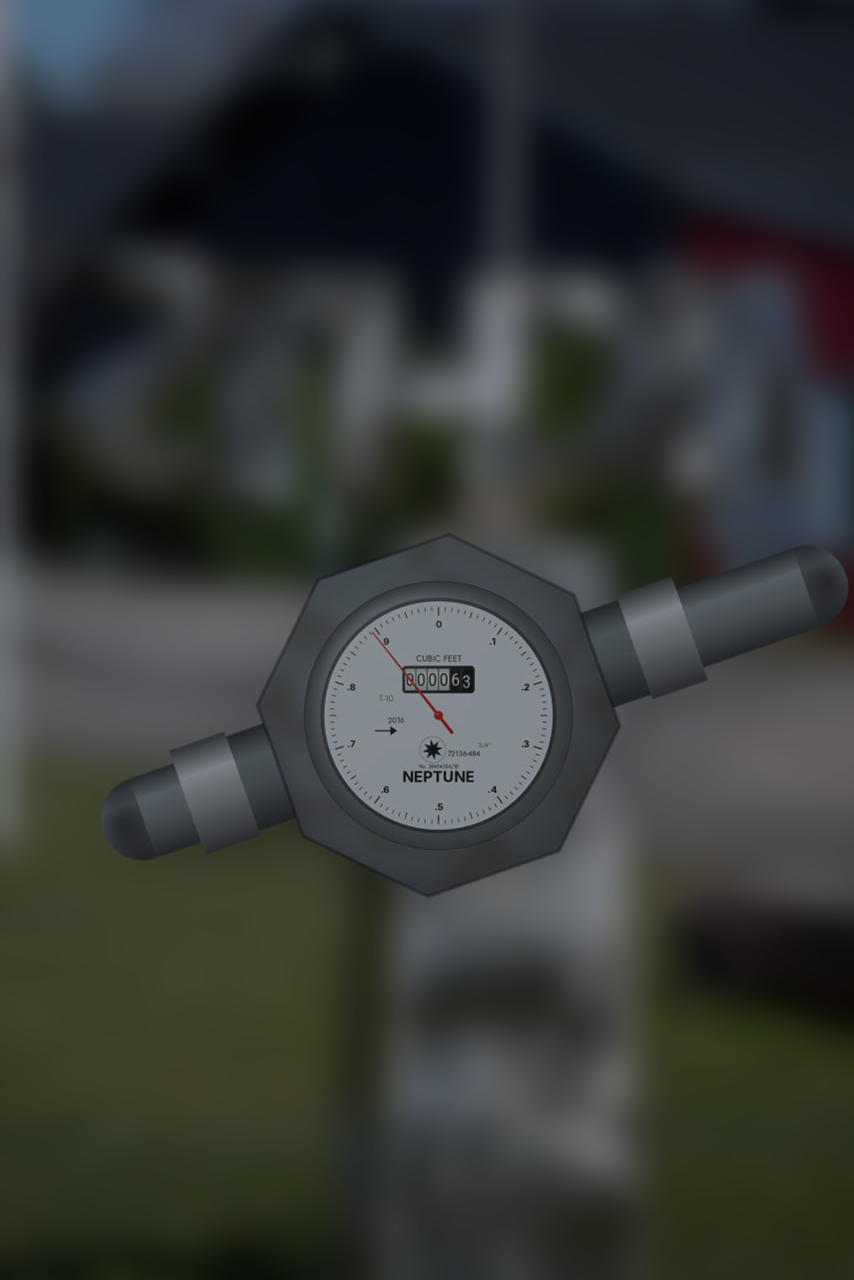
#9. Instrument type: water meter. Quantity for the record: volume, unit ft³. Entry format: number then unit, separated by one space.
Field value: 62.89 ft³
